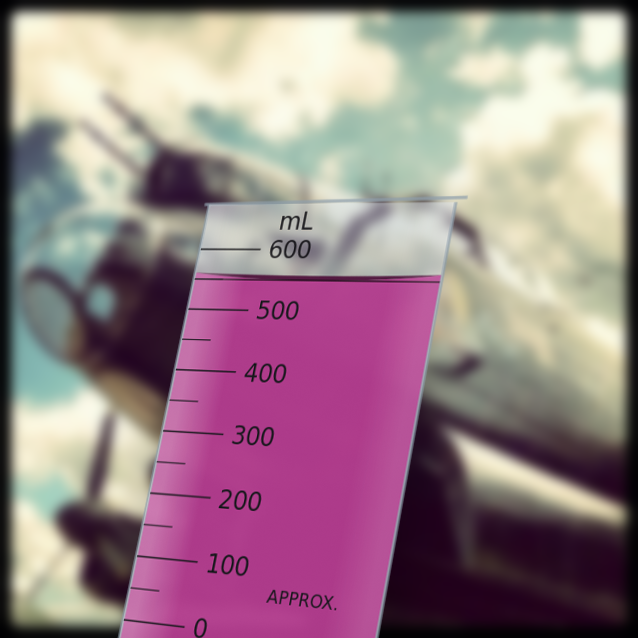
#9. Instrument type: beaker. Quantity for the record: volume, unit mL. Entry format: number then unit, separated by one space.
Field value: 550 mL
